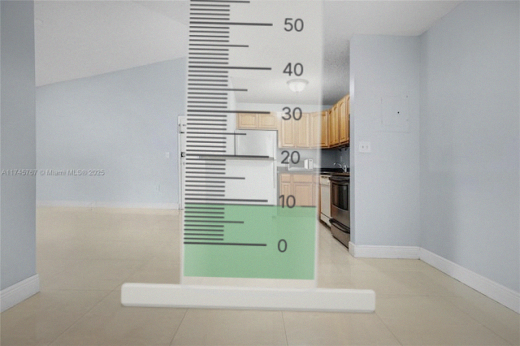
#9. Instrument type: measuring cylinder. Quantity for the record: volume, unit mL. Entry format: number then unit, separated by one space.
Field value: 9 mL
